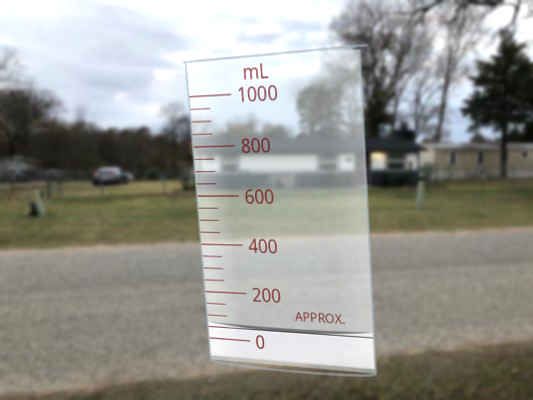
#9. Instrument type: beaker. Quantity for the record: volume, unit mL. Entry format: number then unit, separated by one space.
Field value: 50 mL
